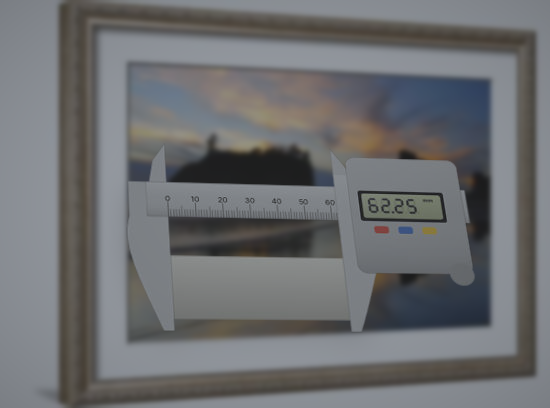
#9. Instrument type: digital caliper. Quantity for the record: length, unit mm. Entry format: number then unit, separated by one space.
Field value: 62.25 mm
